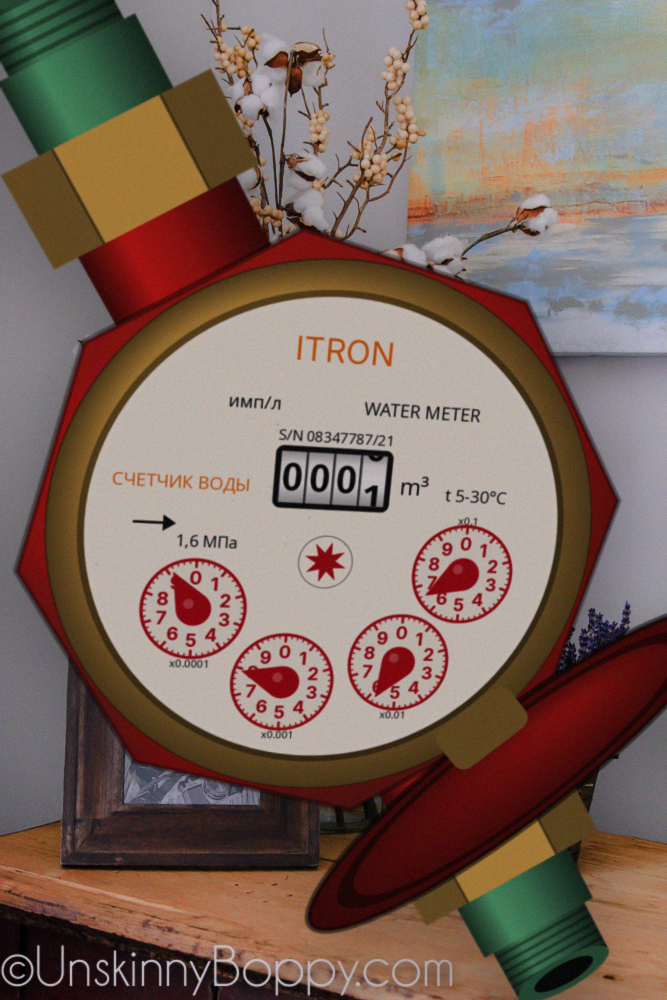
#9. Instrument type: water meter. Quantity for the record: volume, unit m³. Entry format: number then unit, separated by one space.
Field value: 0.6579 m³
